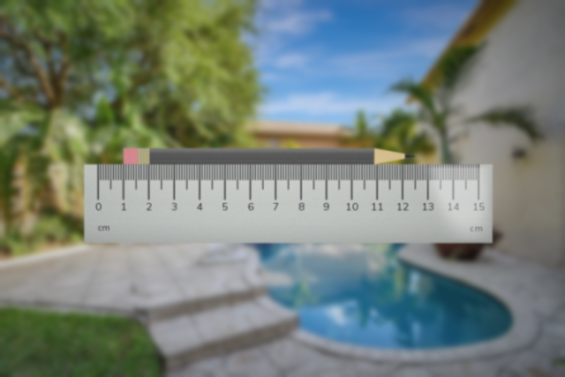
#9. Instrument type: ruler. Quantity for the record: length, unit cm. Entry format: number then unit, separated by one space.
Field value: 11.5 cm
